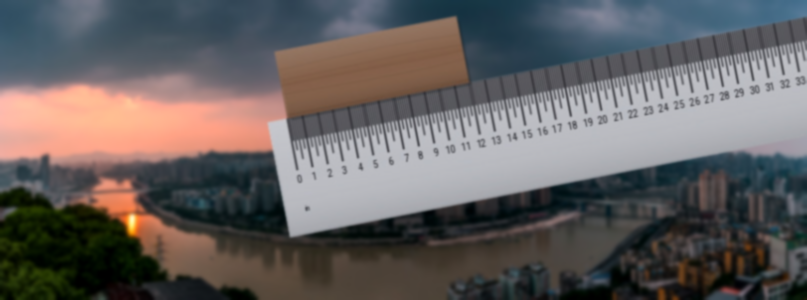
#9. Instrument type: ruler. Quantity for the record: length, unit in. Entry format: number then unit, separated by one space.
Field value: 12 in
